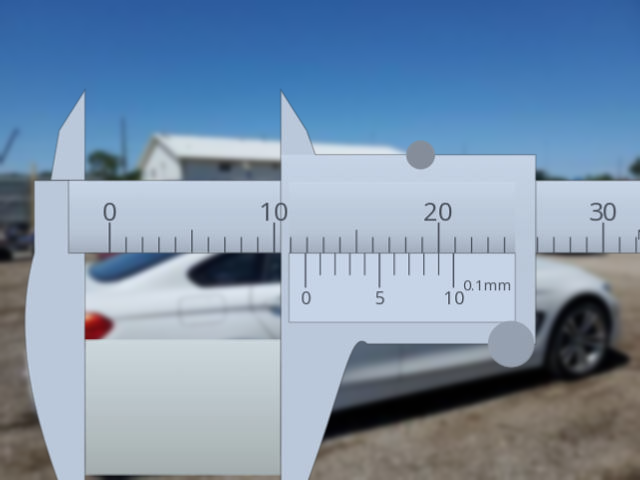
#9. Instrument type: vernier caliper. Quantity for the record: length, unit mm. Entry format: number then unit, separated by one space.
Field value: 11.9 mm
